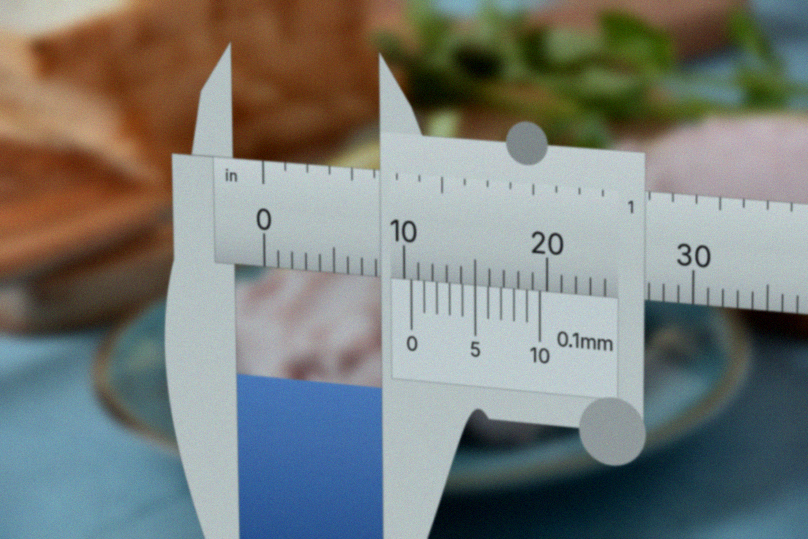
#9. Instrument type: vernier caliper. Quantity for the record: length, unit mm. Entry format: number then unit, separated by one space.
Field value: 10.5 mm
